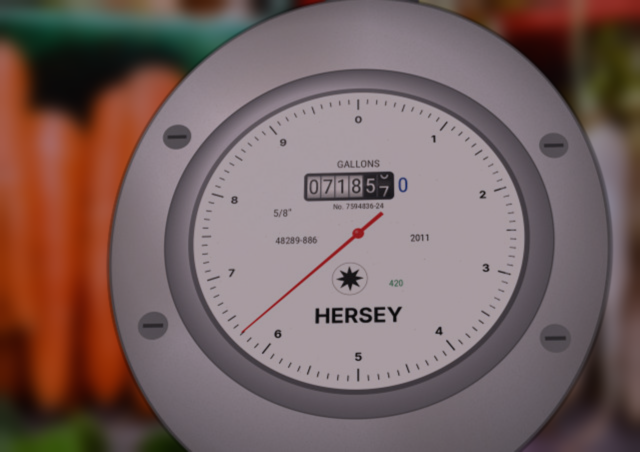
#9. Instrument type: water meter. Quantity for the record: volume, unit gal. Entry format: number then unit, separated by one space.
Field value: 718566.3 gal
